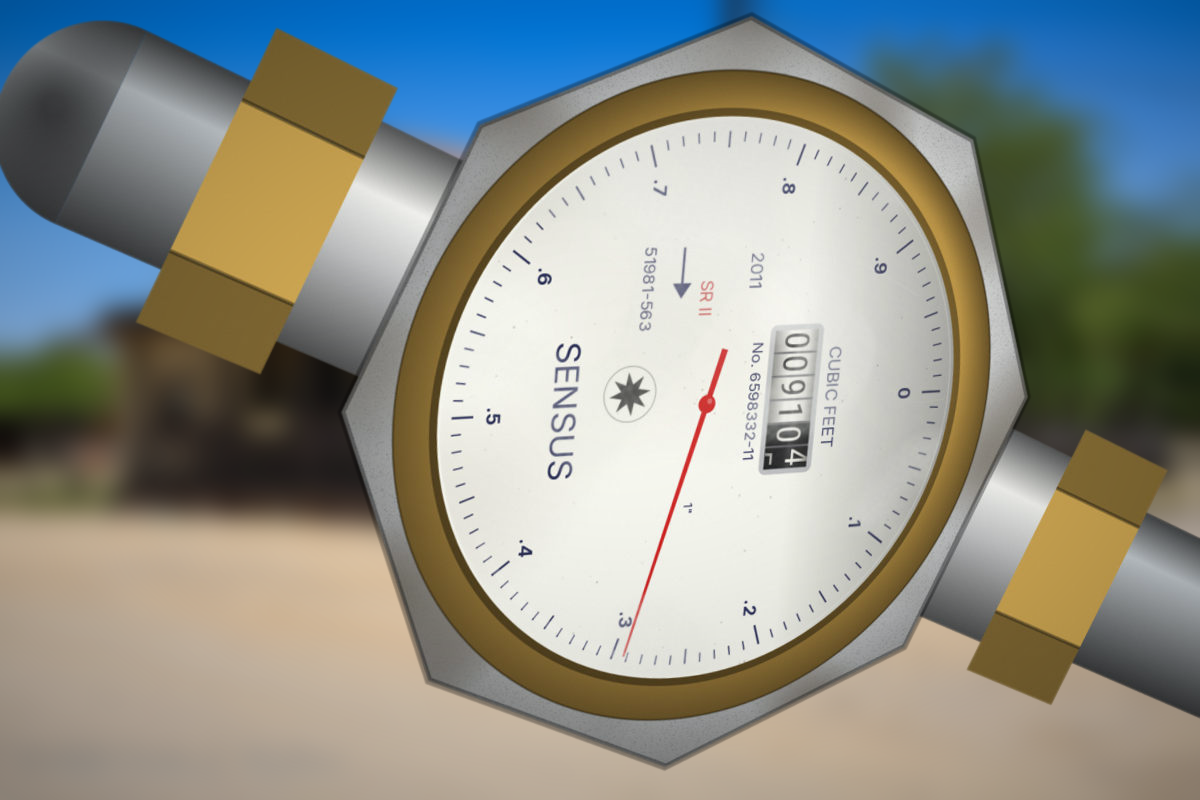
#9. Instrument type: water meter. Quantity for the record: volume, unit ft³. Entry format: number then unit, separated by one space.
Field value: 9104.29 ft³
